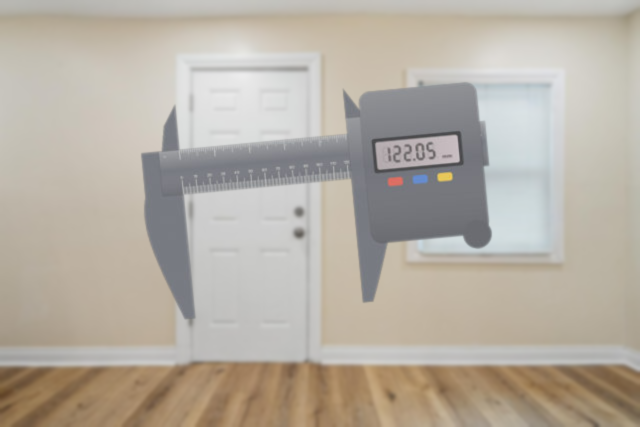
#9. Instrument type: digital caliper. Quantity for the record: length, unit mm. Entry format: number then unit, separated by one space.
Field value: 122.05 mm
